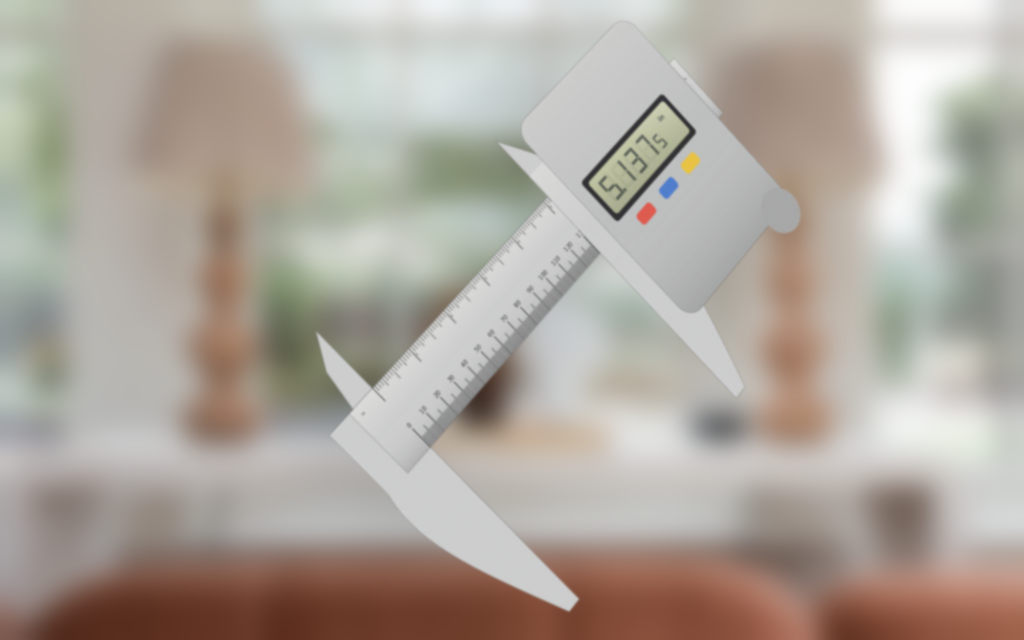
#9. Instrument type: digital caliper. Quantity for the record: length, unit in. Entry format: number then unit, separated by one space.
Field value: 5.1375 in
